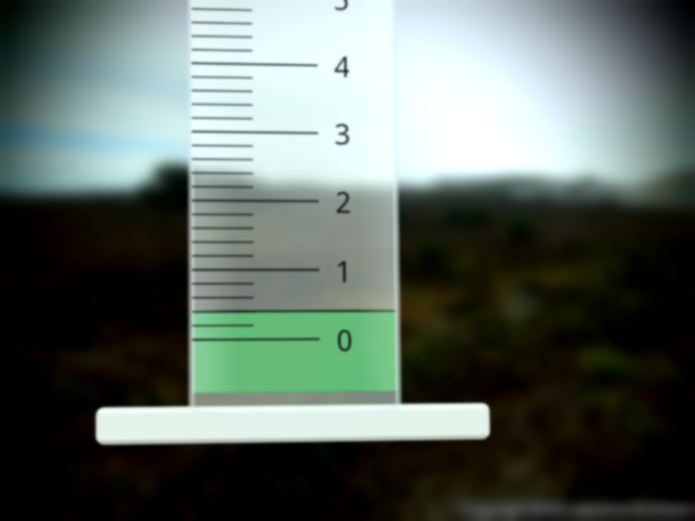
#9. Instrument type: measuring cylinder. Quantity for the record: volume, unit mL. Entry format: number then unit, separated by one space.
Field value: 0.4 mL
